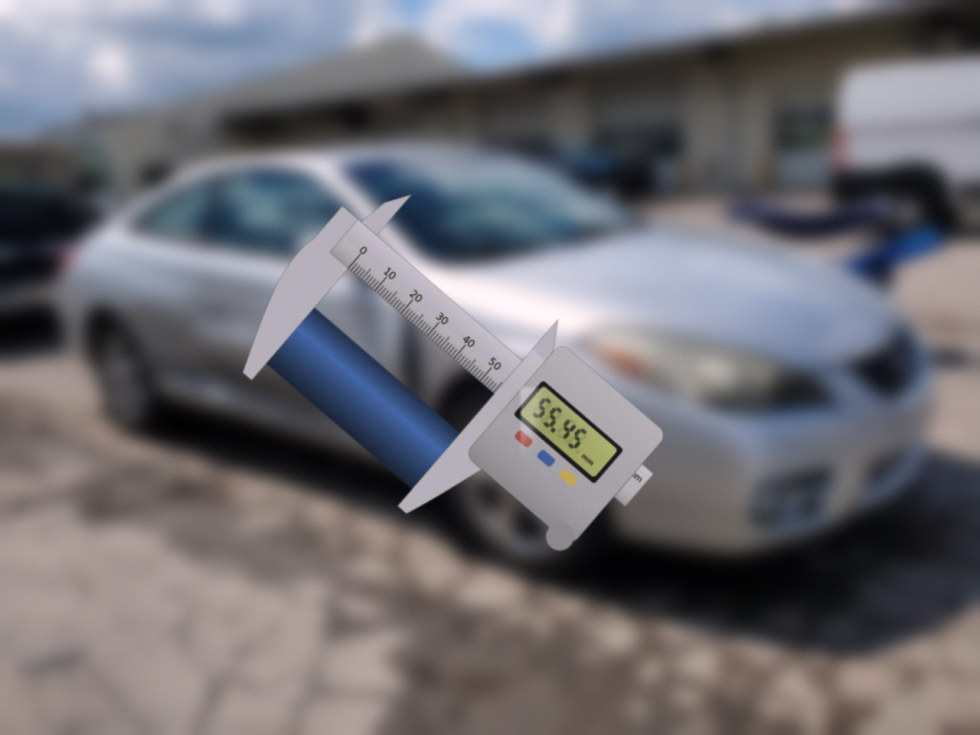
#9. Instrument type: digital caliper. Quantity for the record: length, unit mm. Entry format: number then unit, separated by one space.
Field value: 55.45 mm
